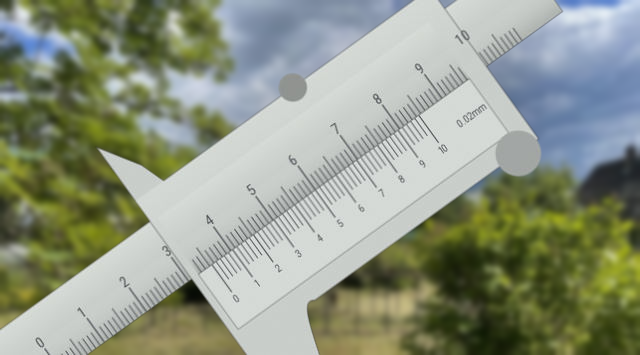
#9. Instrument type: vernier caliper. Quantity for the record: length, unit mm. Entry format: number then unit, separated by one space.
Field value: 35.5 mm
